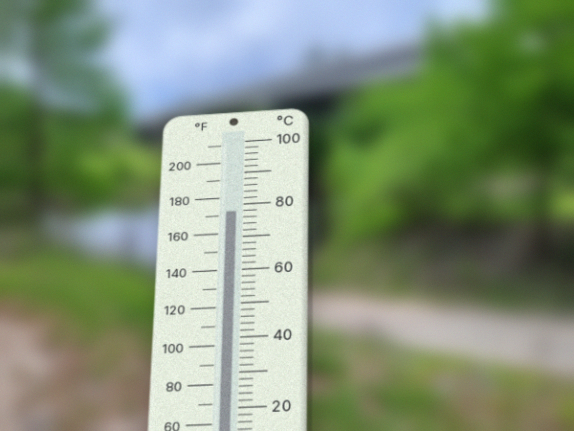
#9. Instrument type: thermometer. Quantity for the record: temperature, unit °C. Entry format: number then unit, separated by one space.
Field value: 78 °C
